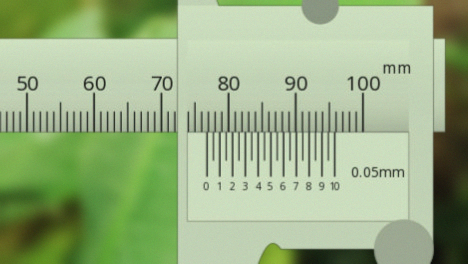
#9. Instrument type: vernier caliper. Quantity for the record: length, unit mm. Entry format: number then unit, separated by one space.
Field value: 76.8 mm
